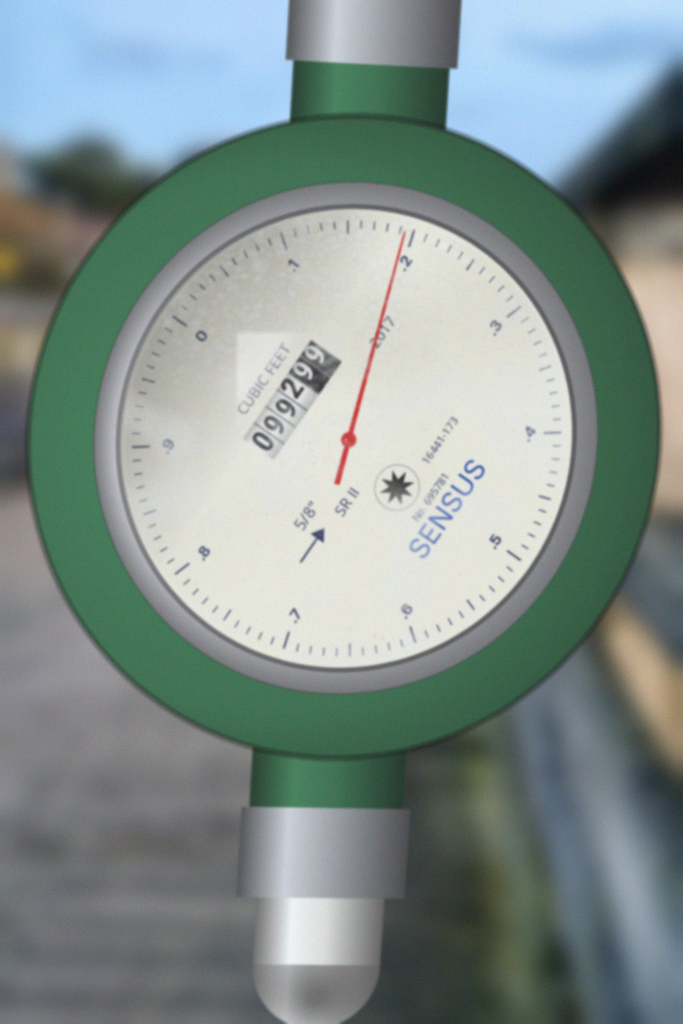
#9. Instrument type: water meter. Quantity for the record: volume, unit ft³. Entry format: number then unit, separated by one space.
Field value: 99299.19 ft³
